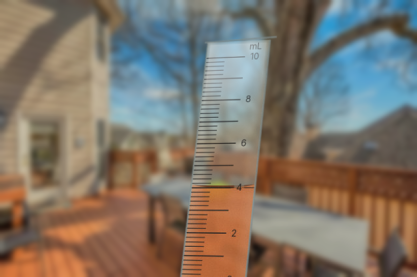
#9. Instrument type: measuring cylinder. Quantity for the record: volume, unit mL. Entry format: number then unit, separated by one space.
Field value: 4 mL
